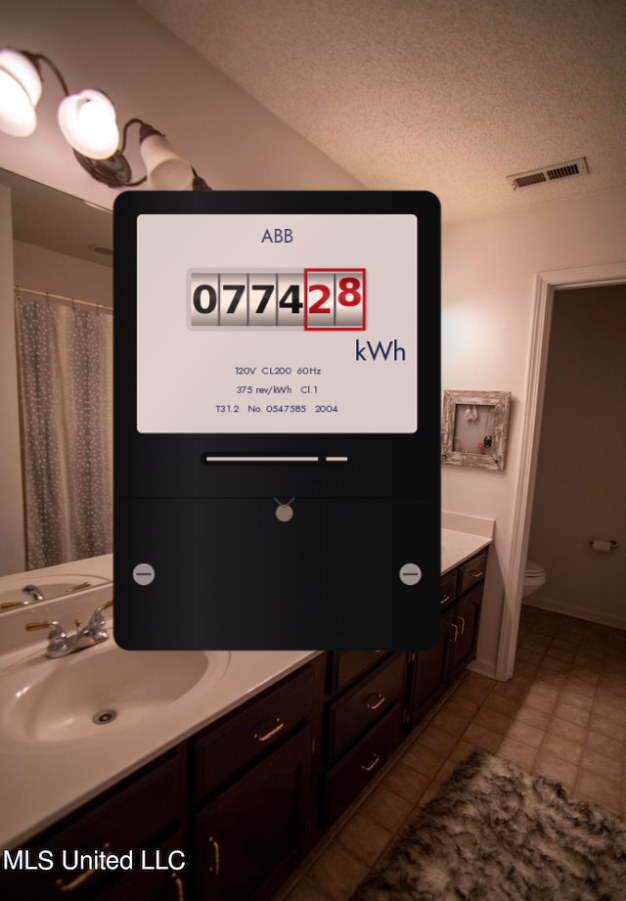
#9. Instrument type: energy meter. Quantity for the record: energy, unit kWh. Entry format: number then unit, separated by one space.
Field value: 774.28 kWh
